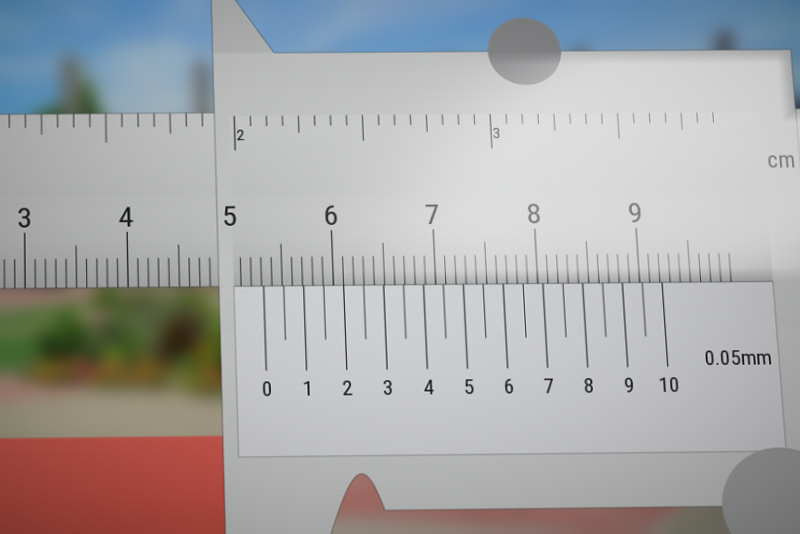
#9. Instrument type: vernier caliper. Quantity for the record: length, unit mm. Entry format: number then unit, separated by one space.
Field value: 53.2 mm
